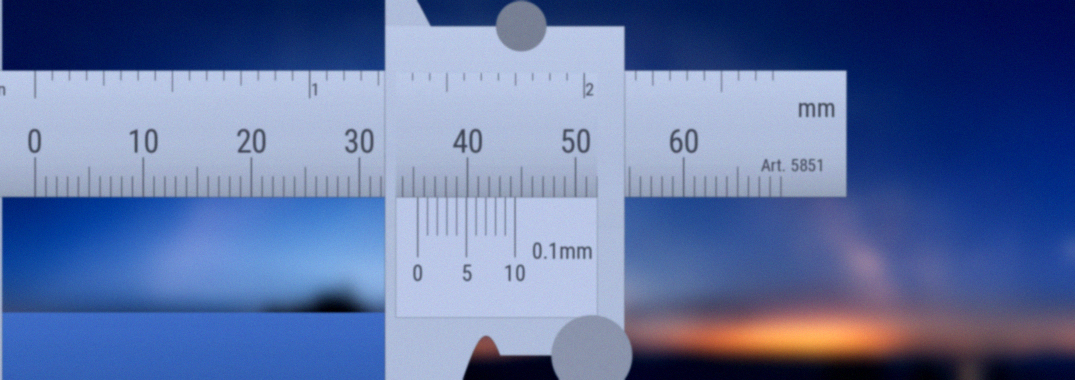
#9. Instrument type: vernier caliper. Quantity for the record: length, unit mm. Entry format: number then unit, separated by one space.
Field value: 35.4 mm
